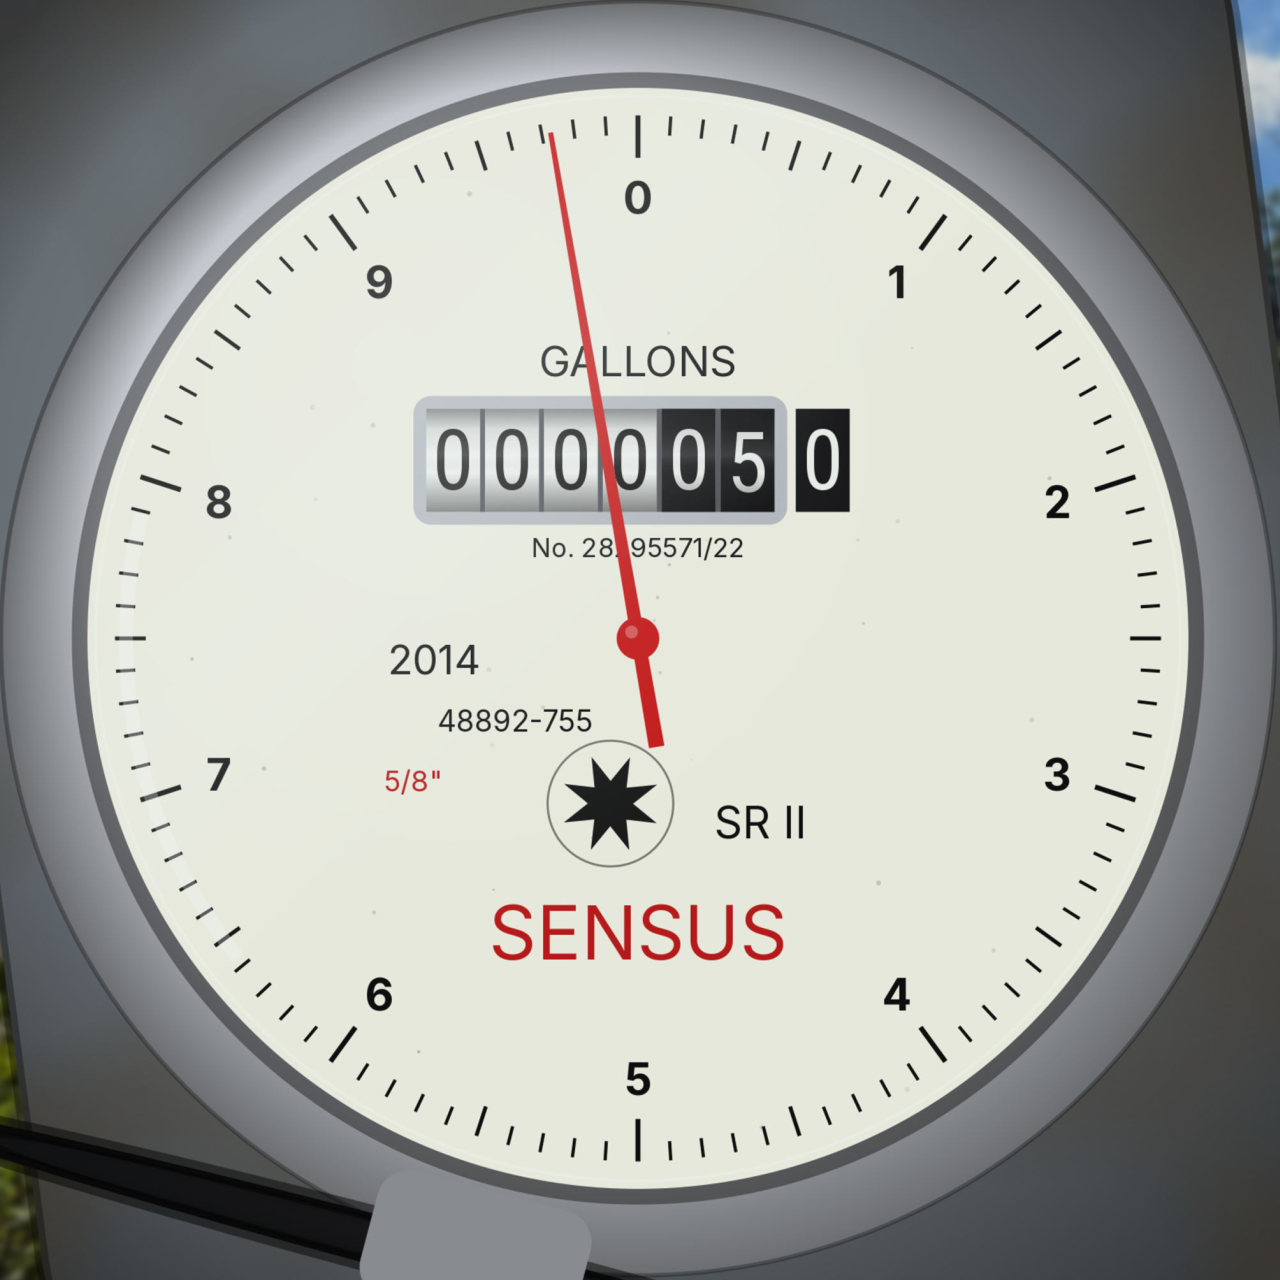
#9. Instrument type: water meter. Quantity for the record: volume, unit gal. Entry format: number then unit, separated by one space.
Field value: 49.7 gal
